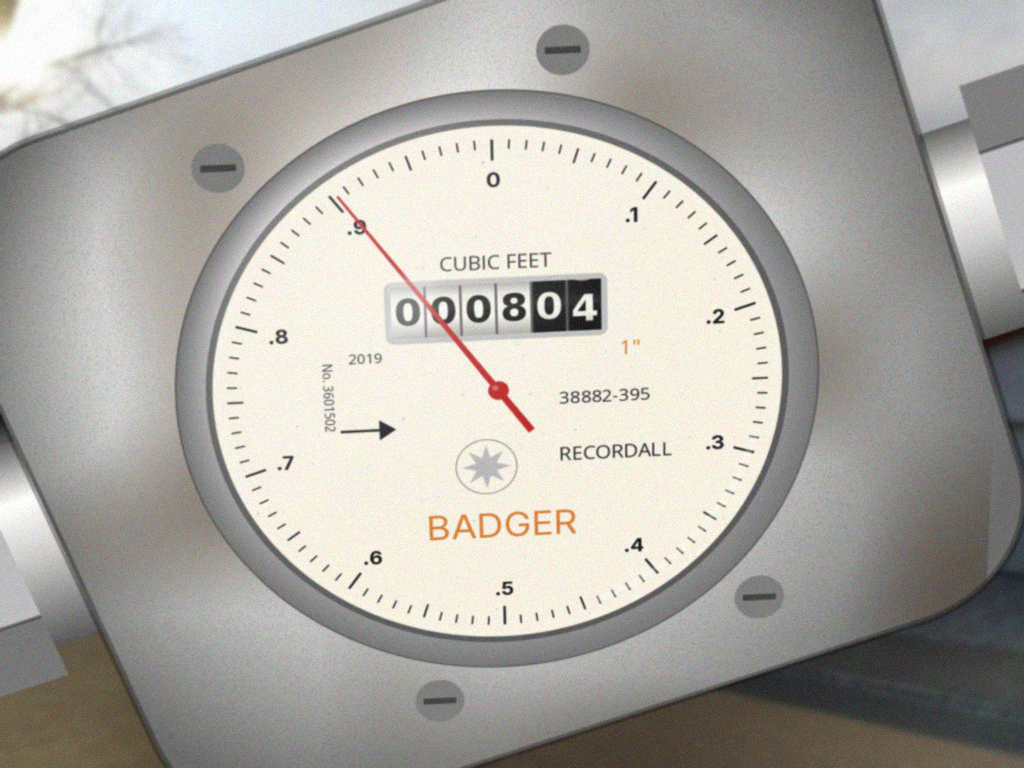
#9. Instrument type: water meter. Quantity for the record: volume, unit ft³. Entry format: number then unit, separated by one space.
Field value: 803.90 ft³
